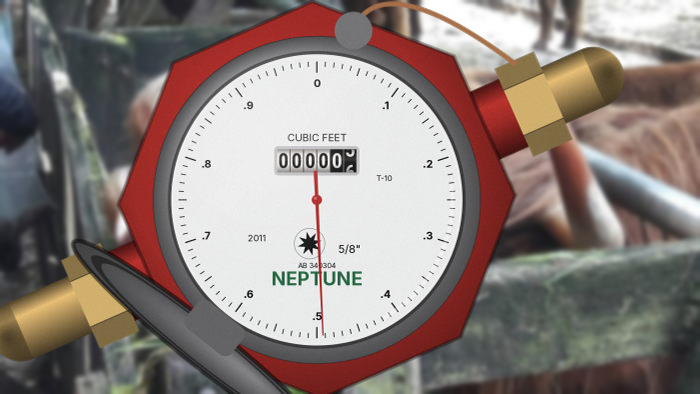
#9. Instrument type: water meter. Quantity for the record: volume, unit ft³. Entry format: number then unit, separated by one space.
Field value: 5.49 ft³
